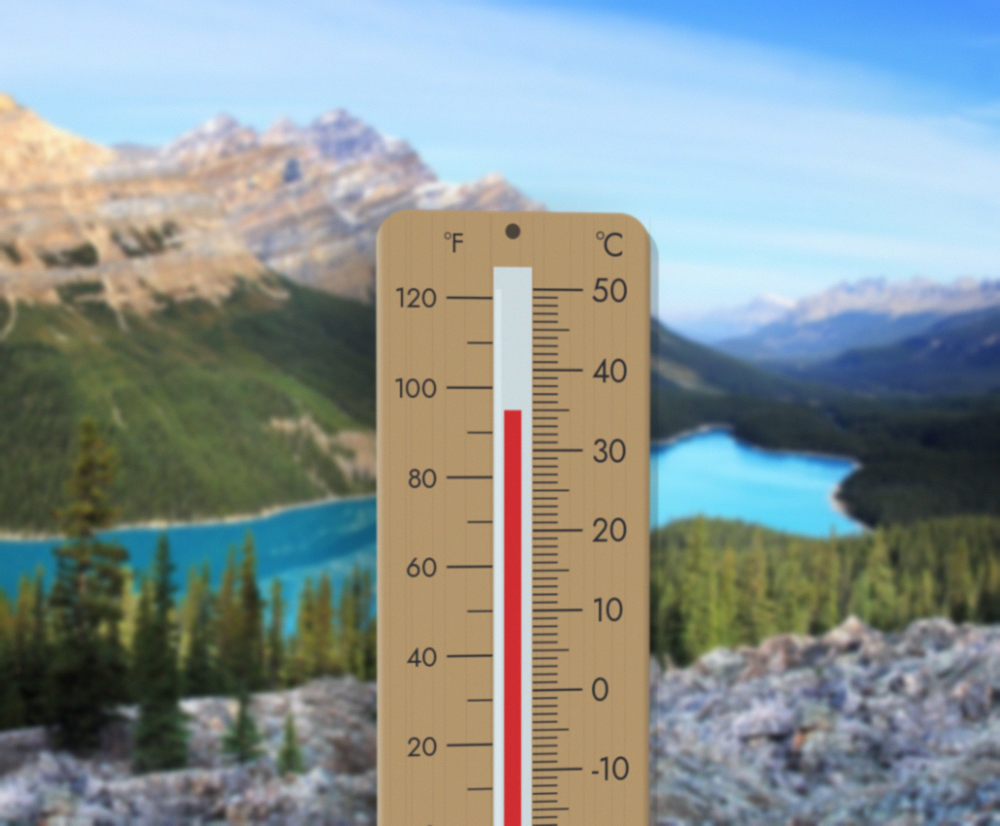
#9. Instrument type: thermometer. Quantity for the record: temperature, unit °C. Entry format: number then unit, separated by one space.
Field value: 35 °C
